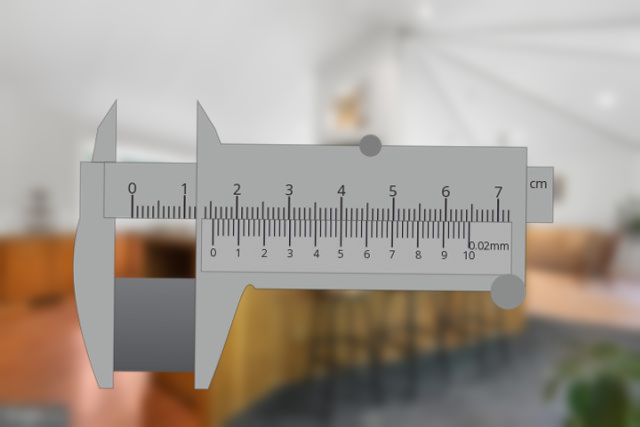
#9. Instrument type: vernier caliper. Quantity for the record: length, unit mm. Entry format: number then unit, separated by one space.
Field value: 15.5 mm
